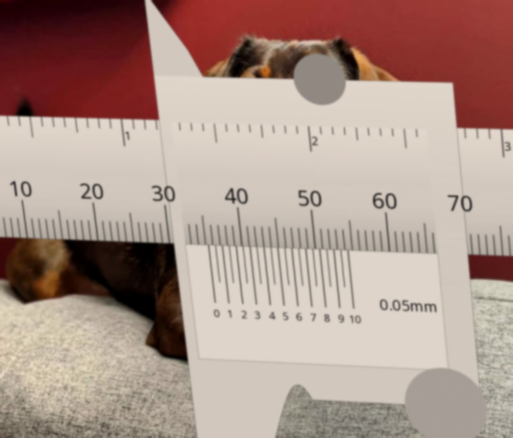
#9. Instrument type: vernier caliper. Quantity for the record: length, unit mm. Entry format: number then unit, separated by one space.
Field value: 35.4 mm
